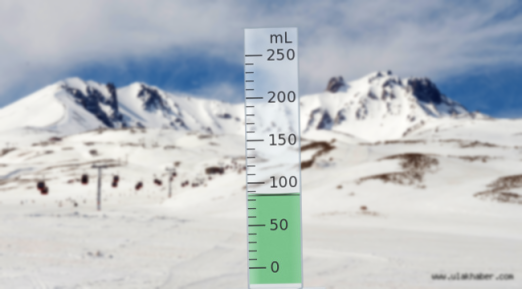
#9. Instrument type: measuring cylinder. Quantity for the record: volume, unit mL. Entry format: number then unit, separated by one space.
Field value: 85 mL
